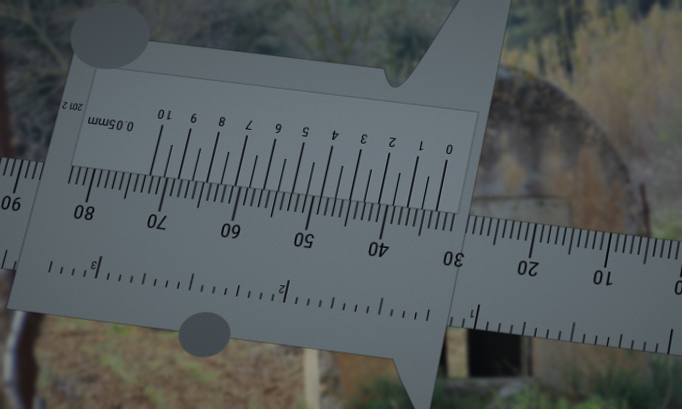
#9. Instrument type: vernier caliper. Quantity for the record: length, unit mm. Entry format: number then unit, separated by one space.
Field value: 33.4 mm
